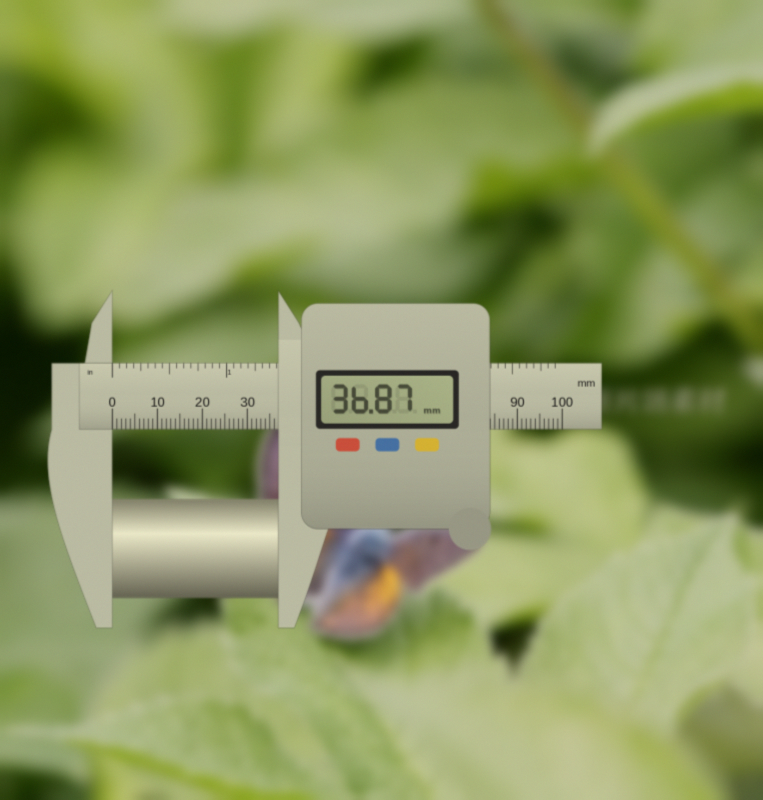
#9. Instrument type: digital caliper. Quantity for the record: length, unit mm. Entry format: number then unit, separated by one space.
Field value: 36.87 mm
